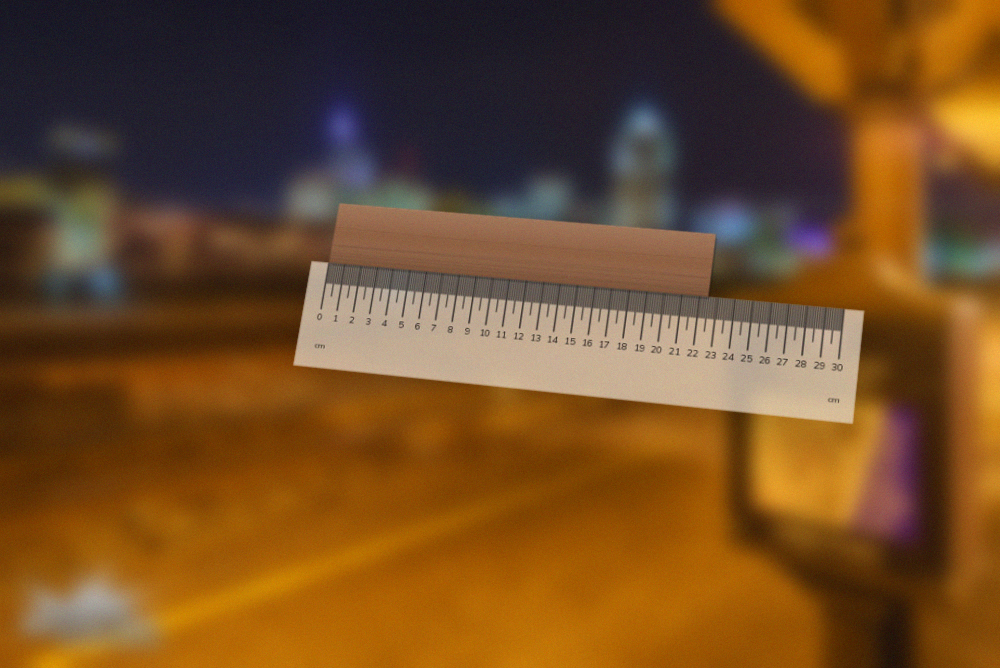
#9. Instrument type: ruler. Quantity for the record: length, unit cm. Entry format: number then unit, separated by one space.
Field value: 22.5 cm
